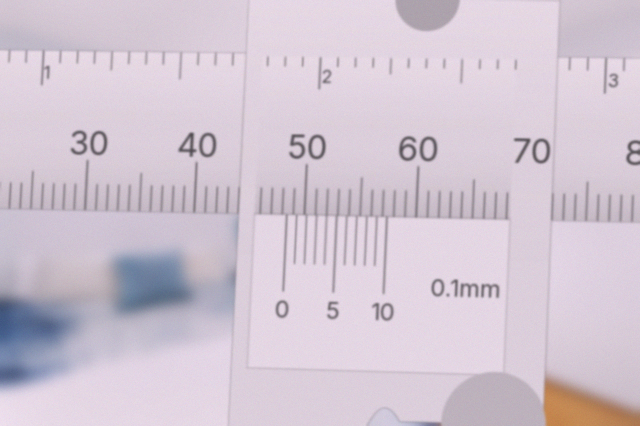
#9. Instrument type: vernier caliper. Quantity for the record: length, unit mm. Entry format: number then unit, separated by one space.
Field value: 48.4 mm
